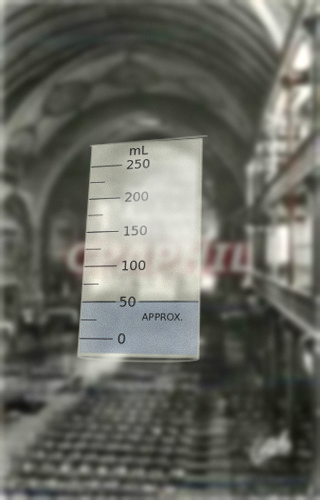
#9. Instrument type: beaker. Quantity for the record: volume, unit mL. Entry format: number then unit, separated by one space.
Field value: 50 mL
